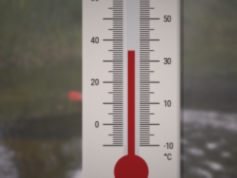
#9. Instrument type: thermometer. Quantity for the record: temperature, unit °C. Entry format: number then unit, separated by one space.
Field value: 35 °C
